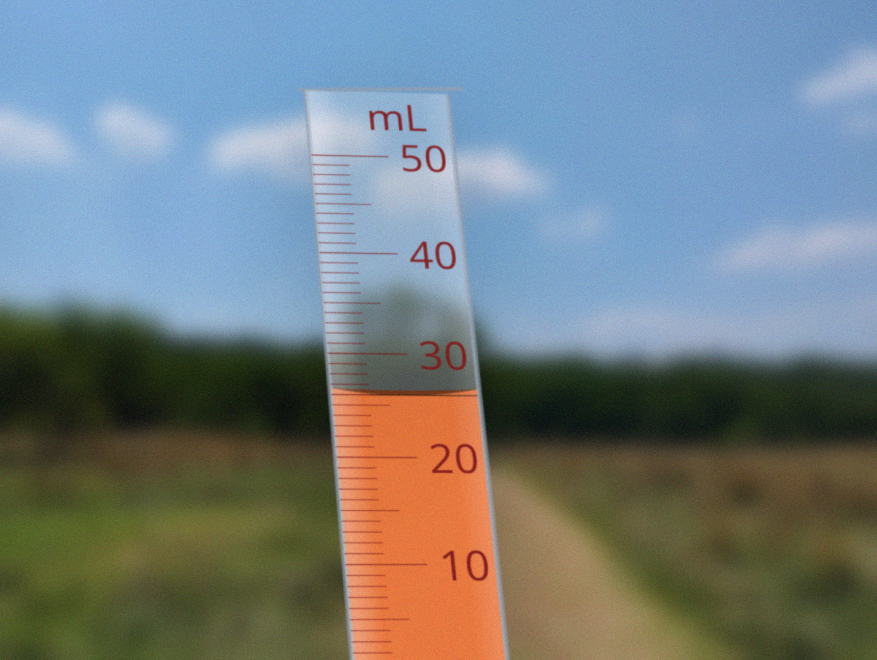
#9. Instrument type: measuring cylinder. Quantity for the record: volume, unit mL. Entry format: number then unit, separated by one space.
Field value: 26 mL
